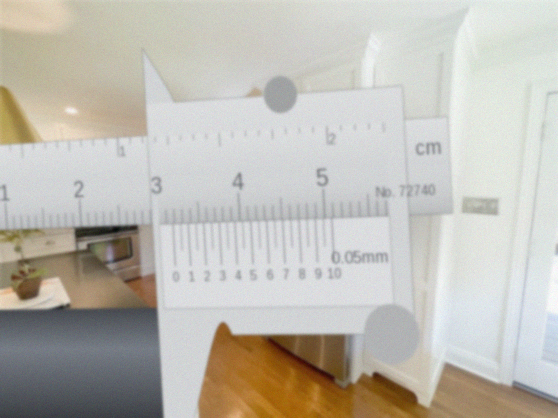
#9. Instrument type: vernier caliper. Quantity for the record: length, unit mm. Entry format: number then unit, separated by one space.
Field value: 31.8 mm
